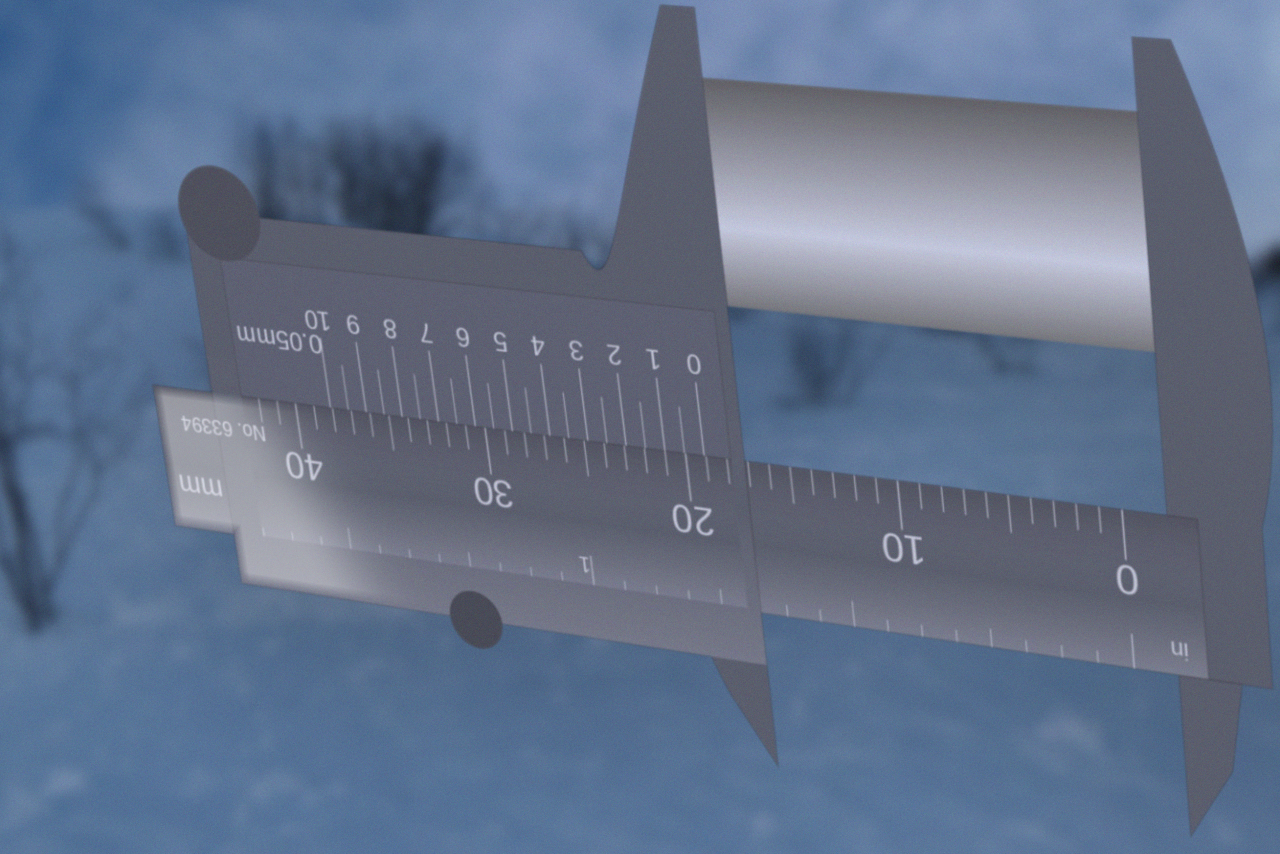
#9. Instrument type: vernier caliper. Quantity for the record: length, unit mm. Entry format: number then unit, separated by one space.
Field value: 19.1 mm
